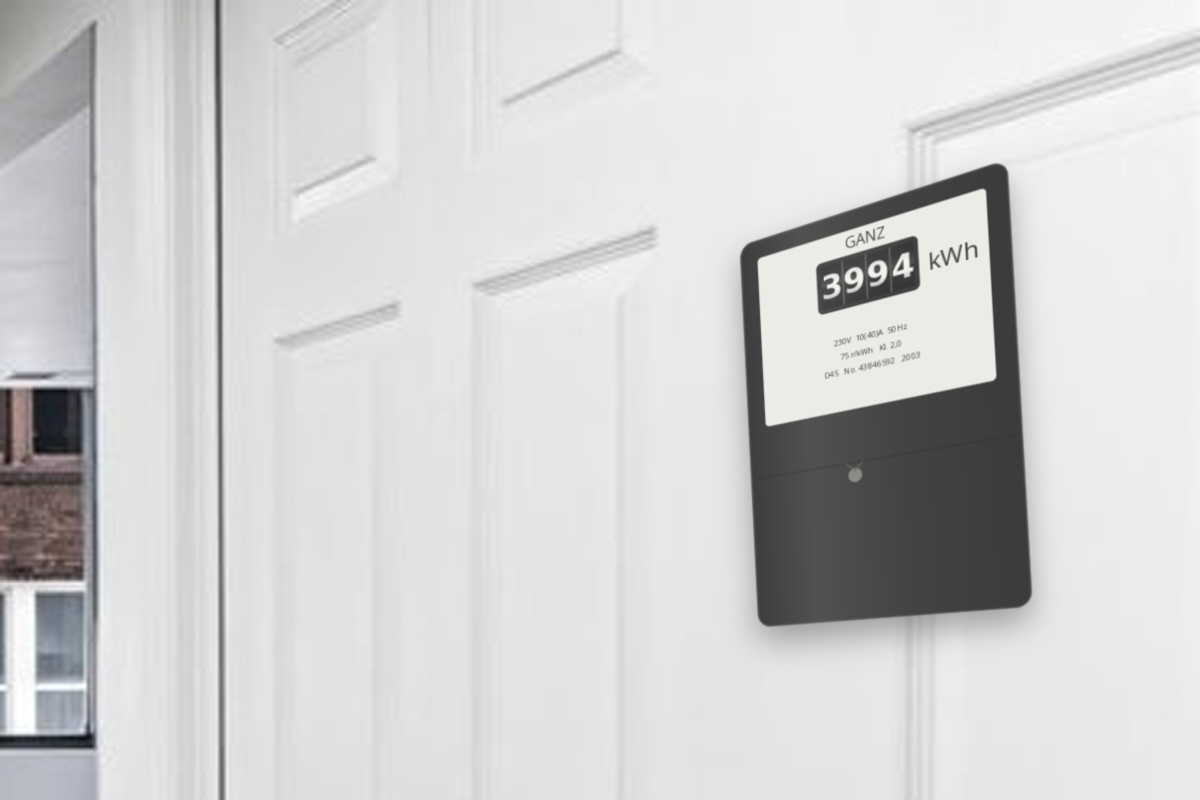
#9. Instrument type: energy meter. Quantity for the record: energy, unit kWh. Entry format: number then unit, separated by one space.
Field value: 3994 kWh
